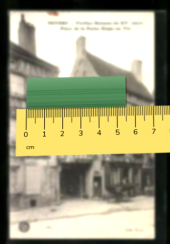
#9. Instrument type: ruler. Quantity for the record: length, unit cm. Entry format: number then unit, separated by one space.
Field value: 5.5 cm
